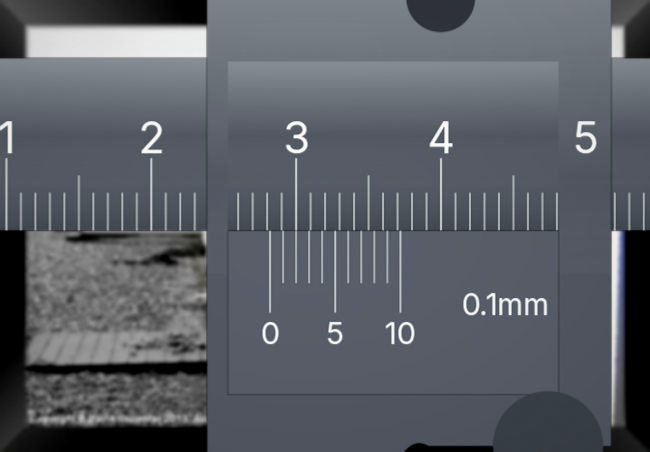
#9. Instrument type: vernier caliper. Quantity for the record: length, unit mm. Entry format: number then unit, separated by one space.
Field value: 28.2 mm
